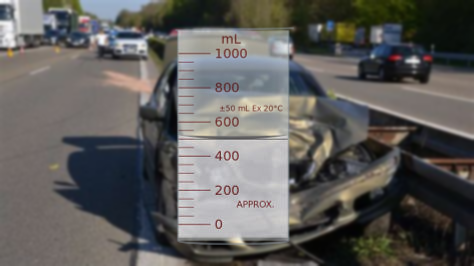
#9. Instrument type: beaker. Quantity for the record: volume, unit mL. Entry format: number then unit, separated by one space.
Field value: 500 mL
